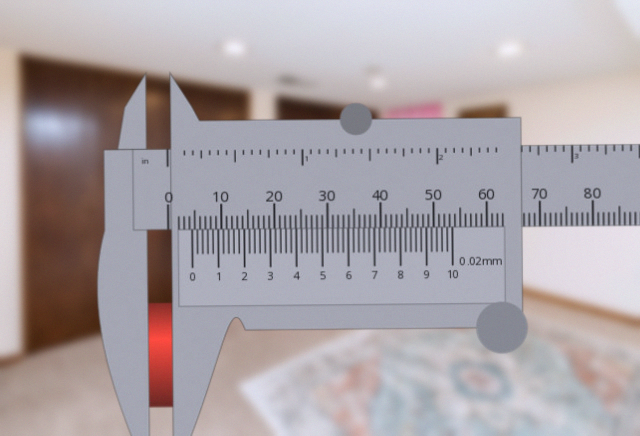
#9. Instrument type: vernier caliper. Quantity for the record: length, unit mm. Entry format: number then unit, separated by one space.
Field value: 4.5 mm
